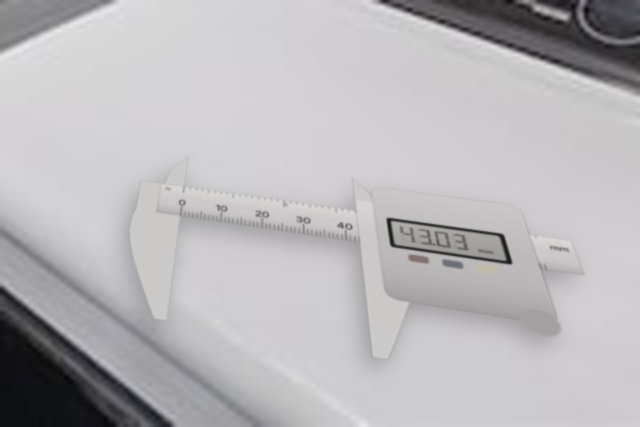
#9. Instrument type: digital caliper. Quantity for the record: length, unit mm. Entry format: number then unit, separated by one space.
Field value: 43.03 mm
